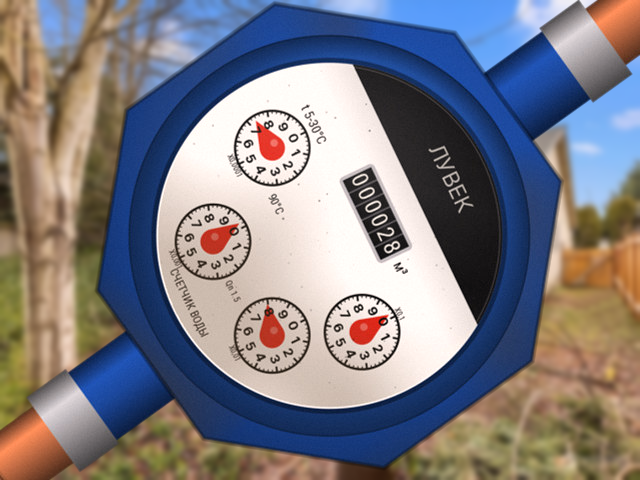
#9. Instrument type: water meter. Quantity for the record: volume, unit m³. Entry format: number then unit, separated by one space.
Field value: 27.9797 m³
